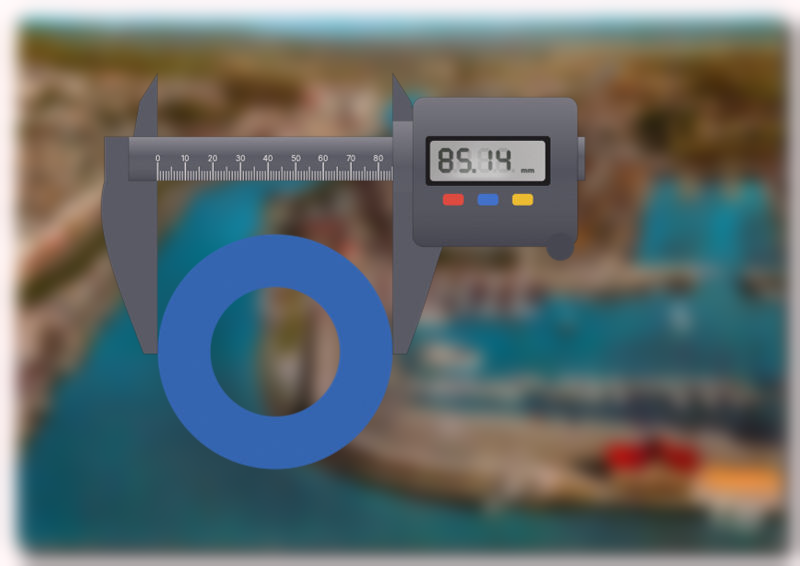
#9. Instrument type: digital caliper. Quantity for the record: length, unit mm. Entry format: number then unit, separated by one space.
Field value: 85.14 mm
